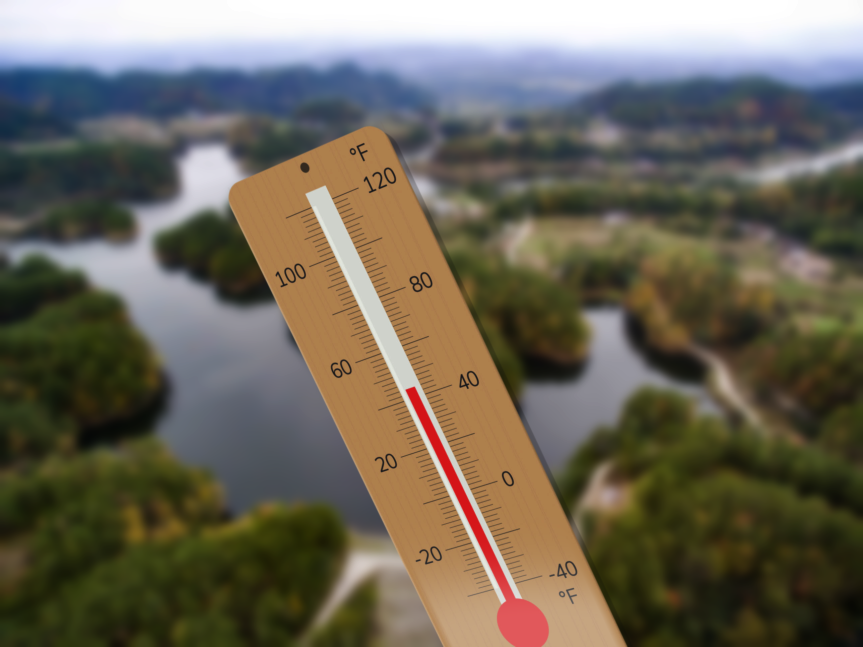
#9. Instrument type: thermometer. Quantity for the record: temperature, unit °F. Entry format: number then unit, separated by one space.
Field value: 44 °F
